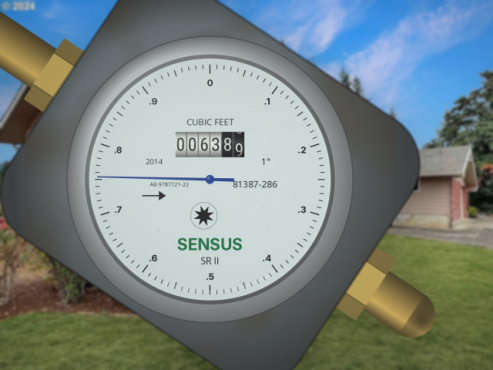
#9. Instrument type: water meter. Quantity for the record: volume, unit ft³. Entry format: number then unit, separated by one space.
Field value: 6388.75 ft³
